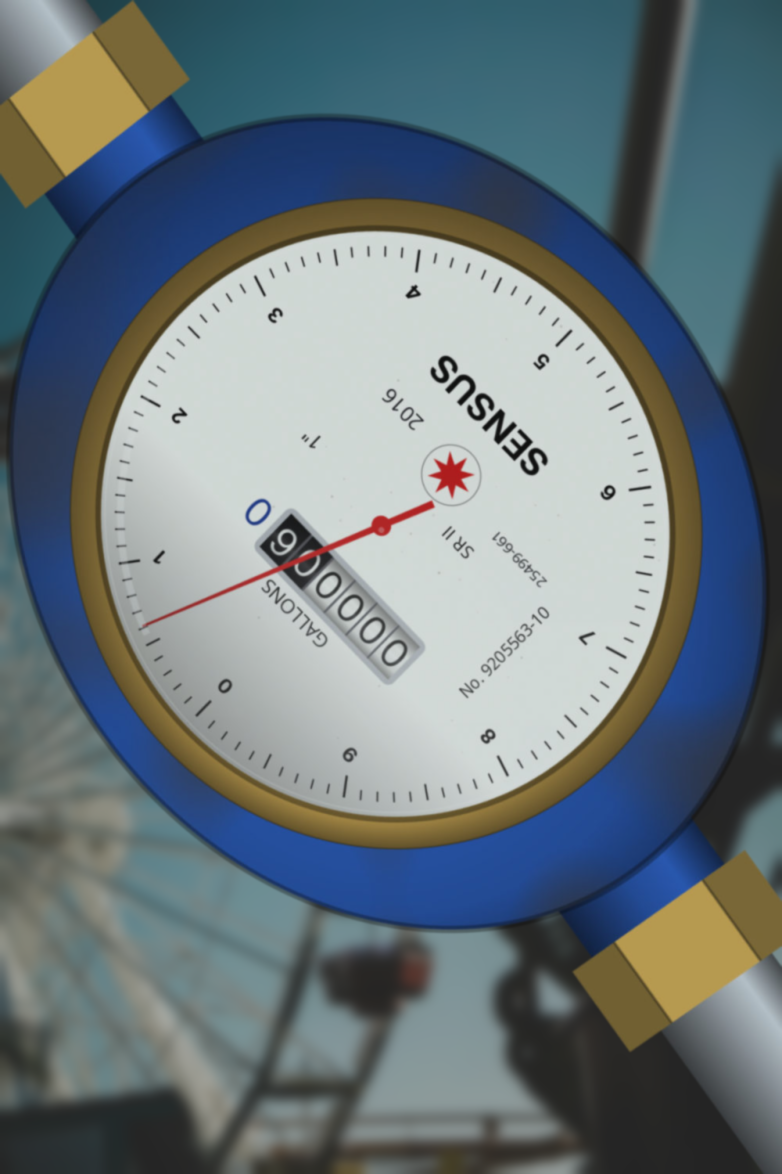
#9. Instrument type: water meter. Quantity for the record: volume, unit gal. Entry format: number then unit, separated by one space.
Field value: 60.6 gal
